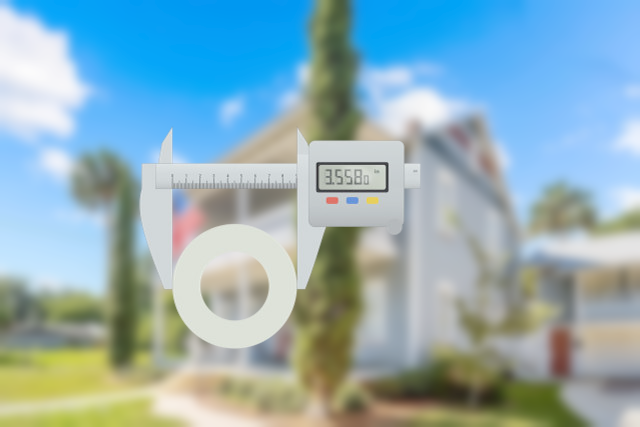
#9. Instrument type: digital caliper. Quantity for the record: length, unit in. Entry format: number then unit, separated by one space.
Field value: 3.5580 in
